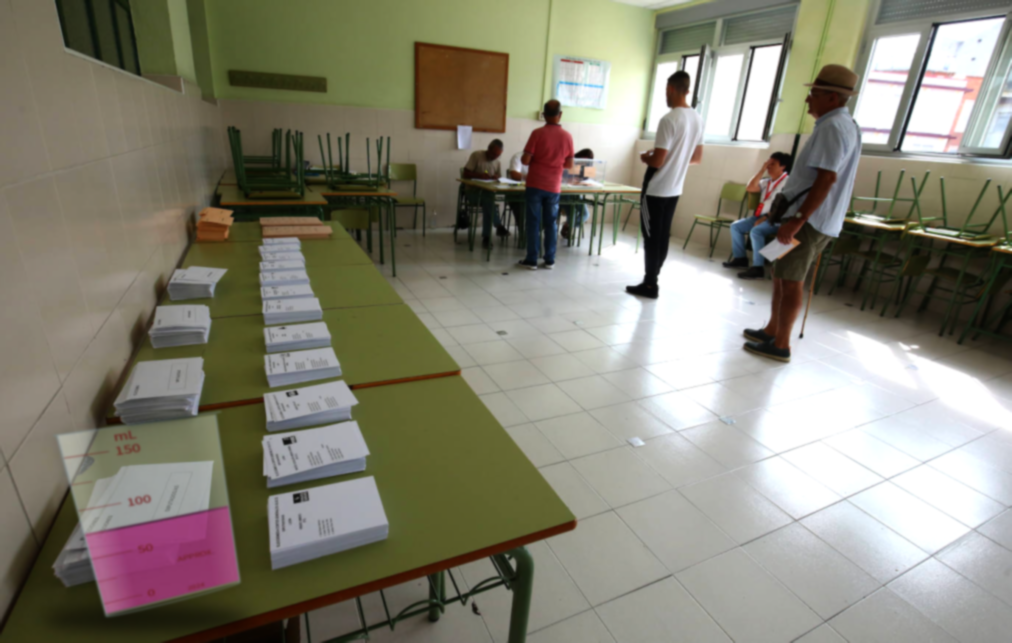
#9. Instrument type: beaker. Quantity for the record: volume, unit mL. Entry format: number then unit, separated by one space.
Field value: 75 mL
